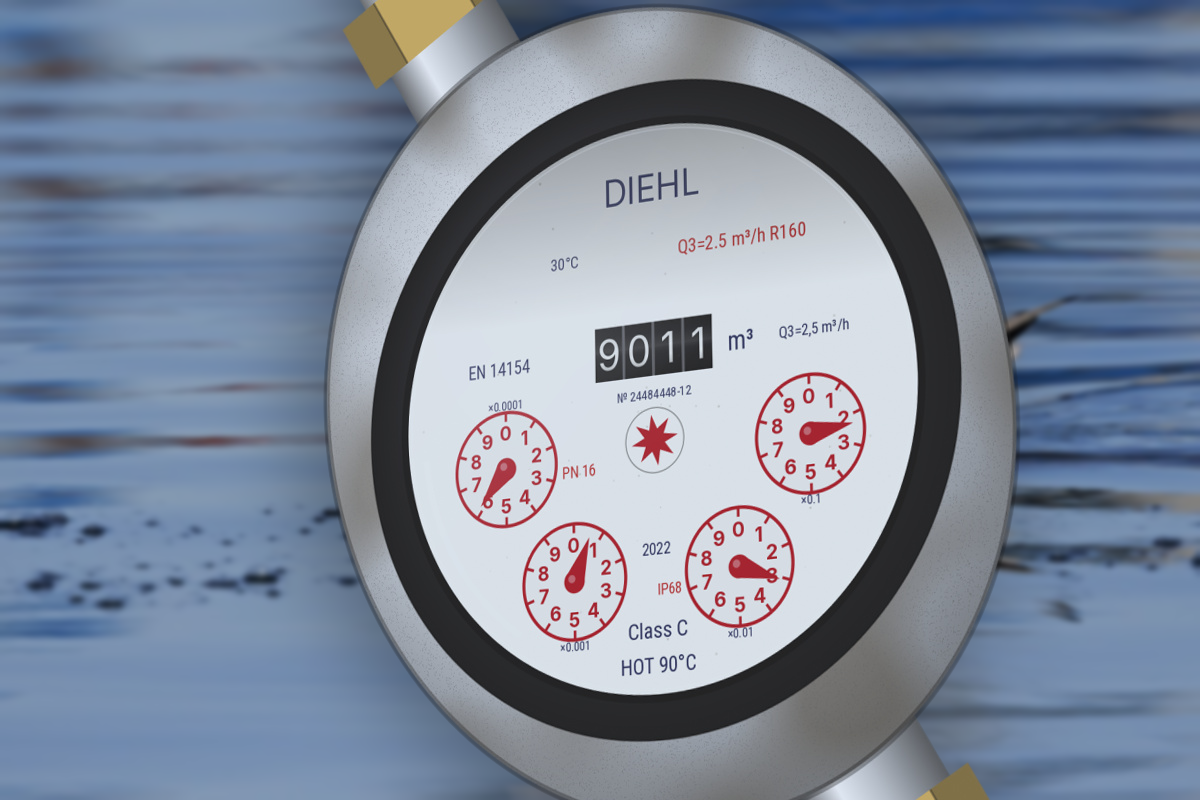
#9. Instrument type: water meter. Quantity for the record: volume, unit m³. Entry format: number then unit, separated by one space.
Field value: 9011.2306 m³
